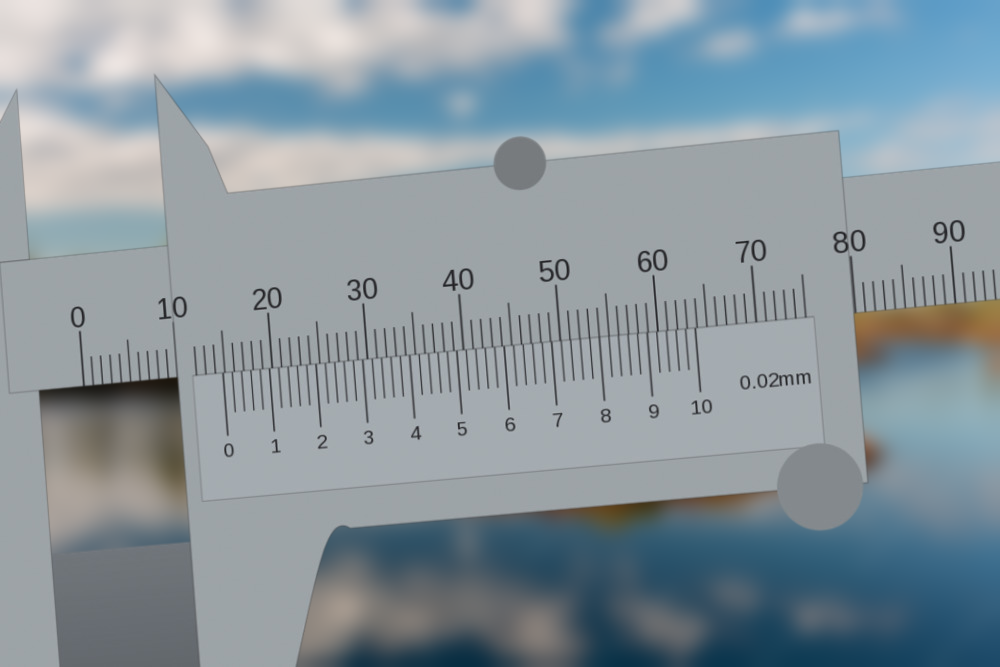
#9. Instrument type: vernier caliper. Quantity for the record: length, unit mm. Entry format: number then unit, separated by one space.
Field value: 14.8 mm
